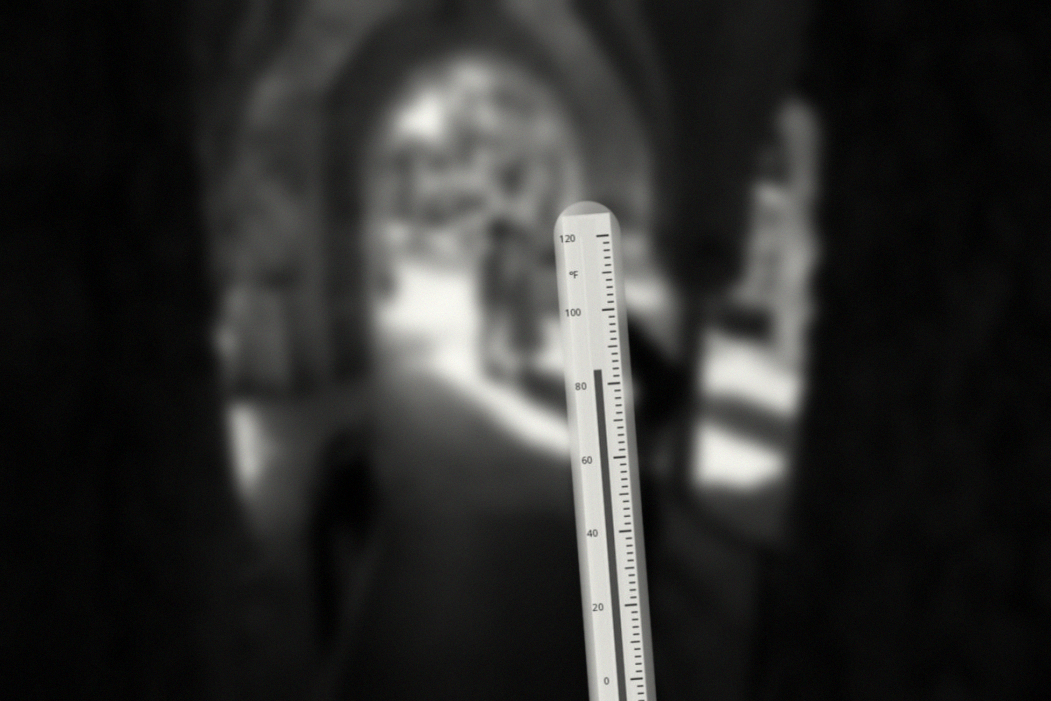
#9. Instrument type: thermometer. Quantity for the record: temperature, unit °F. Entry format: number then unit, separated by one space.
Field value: 84 °F
